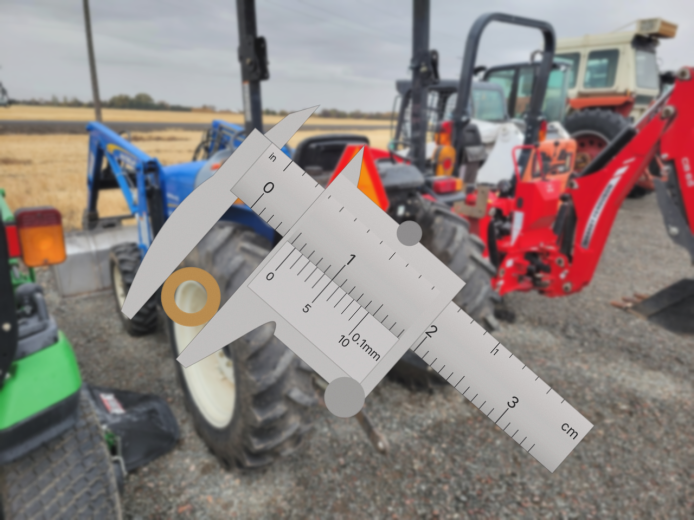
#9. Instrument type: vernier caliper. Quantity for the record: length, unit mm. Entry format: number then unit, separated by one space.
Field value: 5.5 mm
